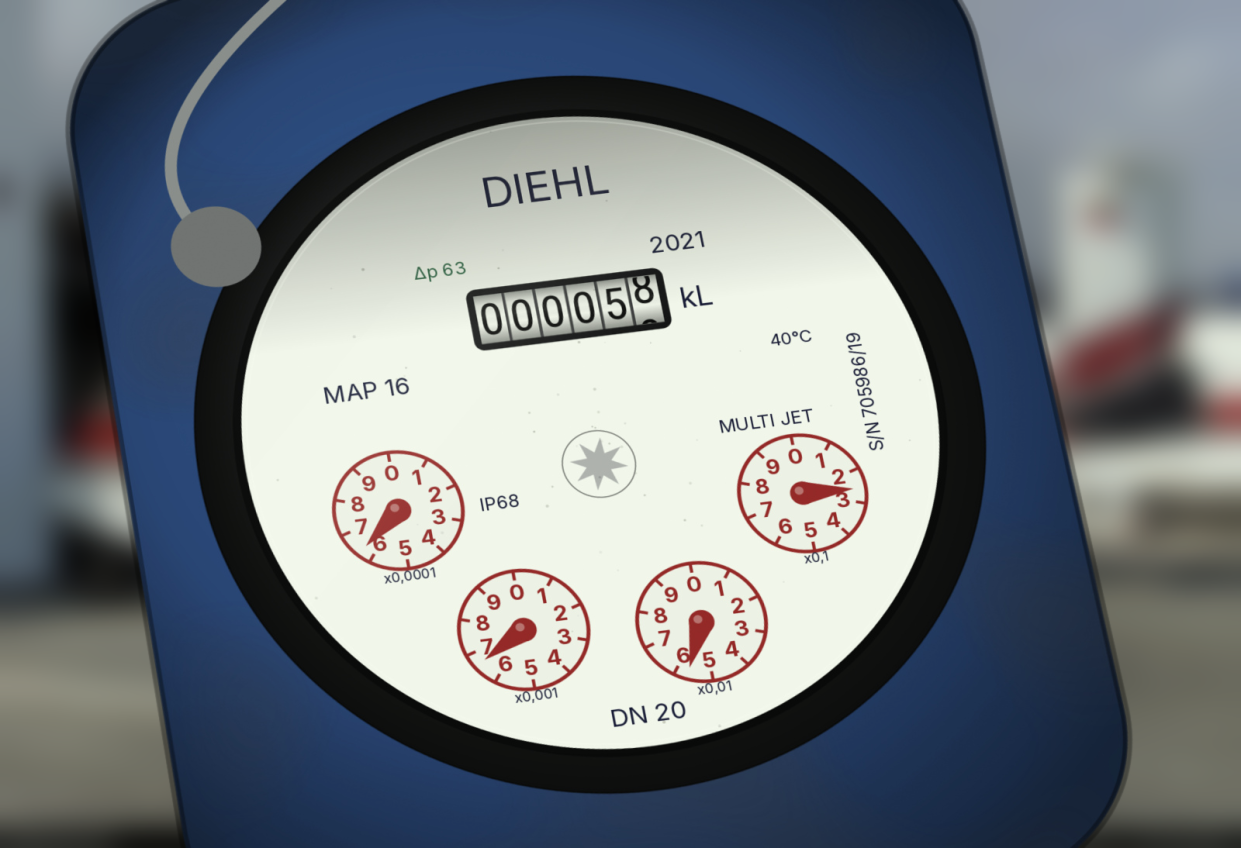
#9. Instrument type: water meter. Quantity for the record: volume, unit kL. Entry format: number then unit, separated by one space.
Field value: 58.2566 kL
